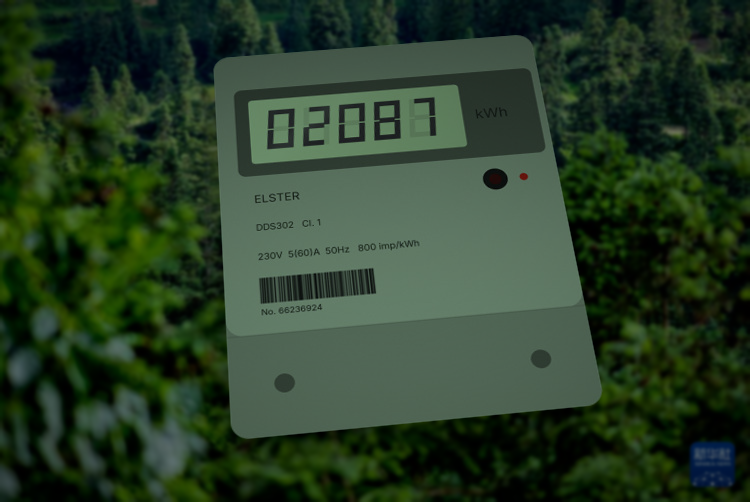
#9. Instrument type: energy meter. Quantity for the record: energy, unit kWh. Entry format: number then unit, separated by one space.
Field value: 2087 kWh
